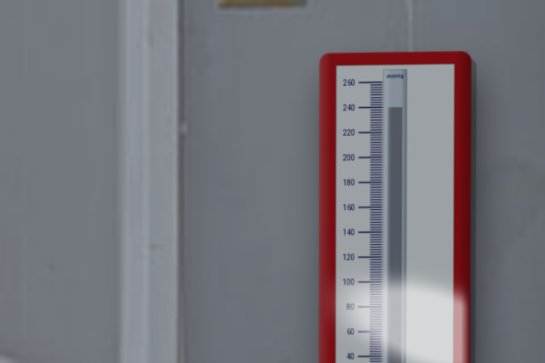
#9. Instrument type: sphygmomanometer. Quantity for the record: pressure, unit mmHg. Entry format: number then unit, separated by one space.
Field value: 240 mmHg
